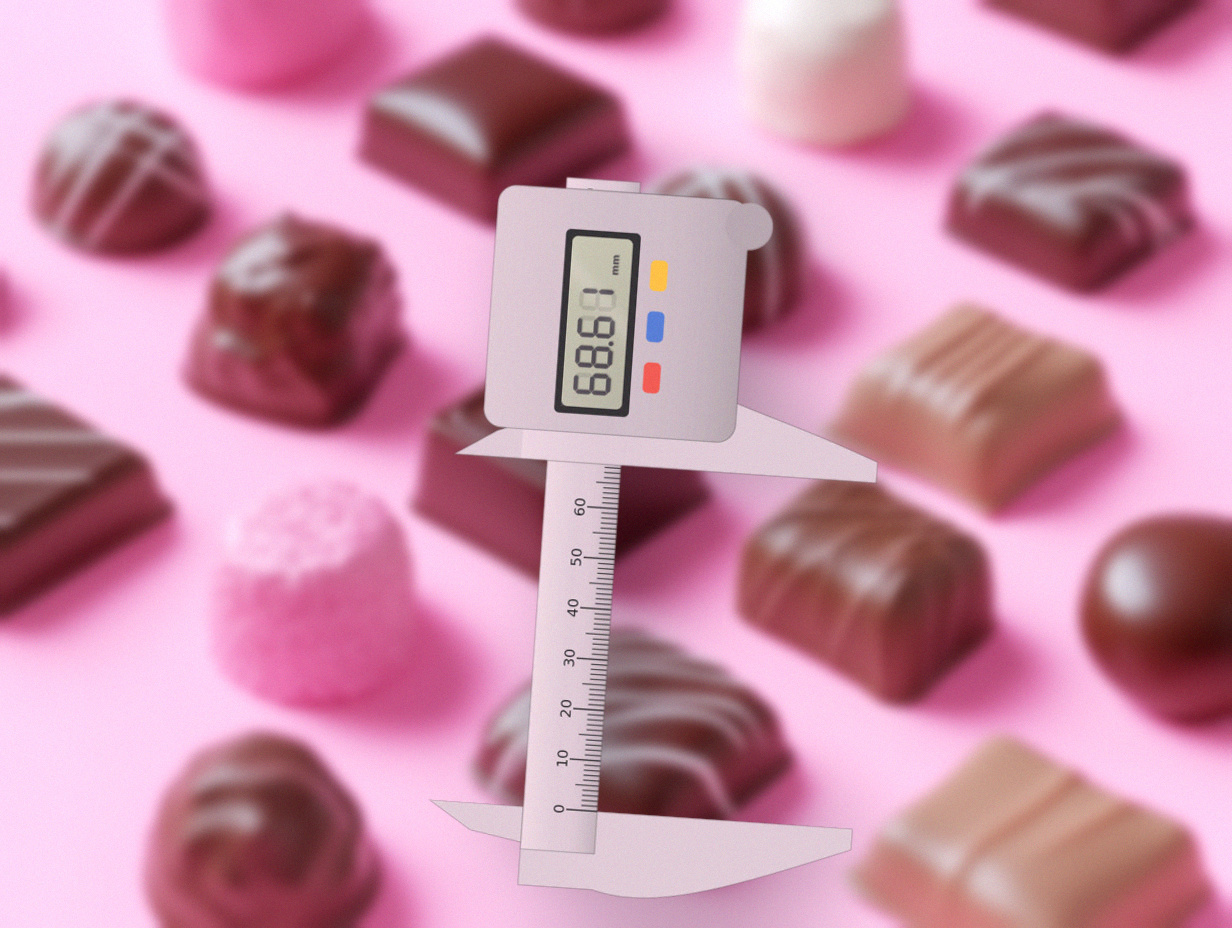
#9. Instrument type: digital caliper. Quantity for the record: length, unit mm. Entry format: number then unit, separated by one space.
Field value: 68.61 mm
